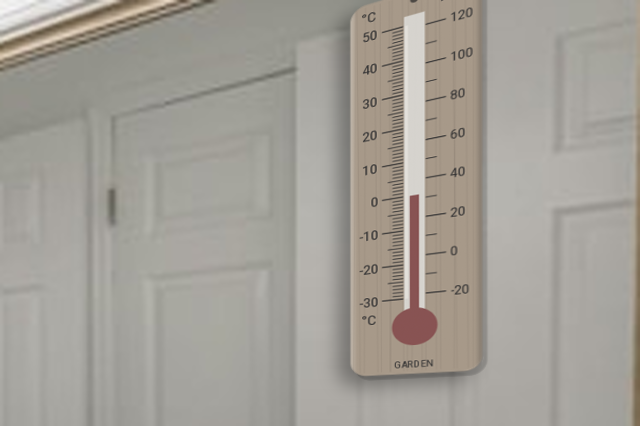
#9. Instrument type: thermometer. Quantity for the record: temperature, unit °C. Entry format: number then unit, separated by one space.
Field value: 0 °C
